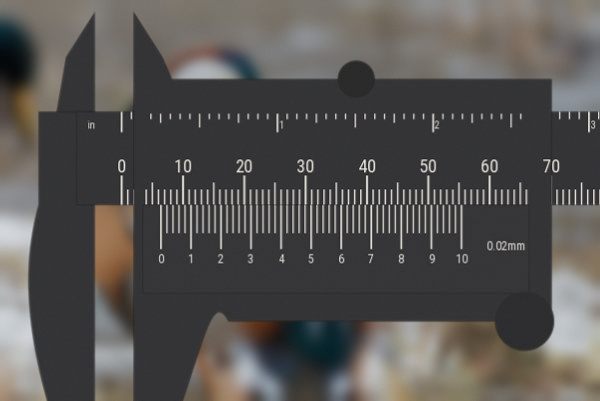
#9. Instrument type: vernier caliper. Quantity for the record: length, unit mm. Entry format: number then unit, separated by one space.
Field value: 6.4 mm
